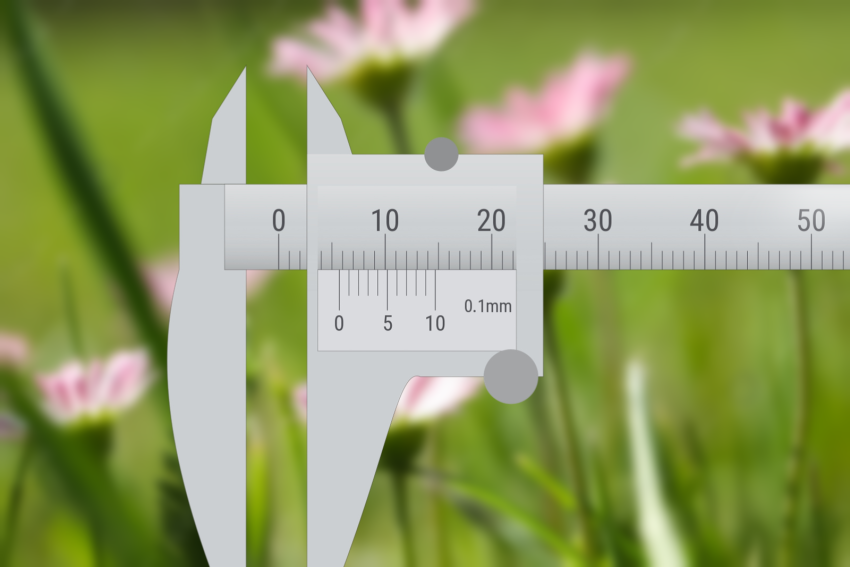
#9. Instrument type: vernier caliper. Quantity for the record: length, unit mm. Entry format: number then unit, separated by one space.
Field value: 5.7 mm
